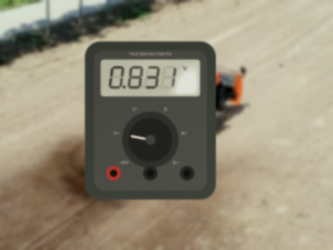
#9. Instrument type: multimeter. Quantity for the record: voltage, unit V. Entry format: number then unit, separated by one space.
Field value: 0.831 V
